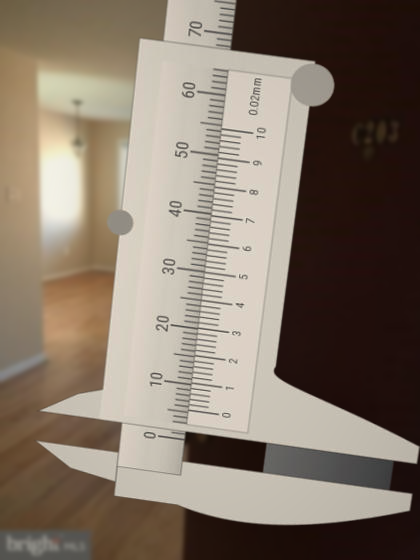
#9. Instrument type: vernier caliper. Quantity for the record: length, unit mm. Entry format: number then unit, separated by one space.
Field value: 5.4 mm
